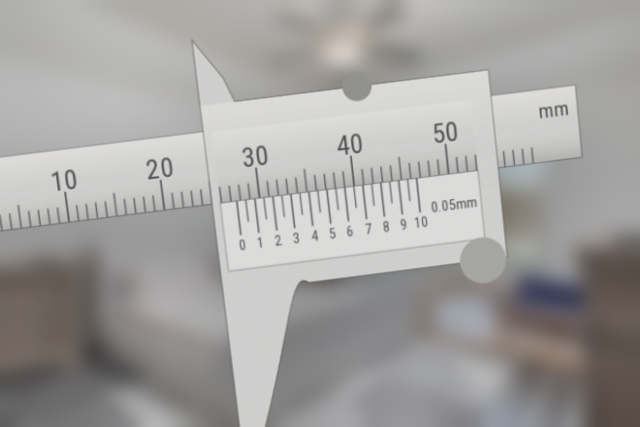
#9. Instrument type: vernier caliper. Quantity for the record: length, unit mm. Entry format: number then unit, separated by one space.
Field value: 27.6 mm
